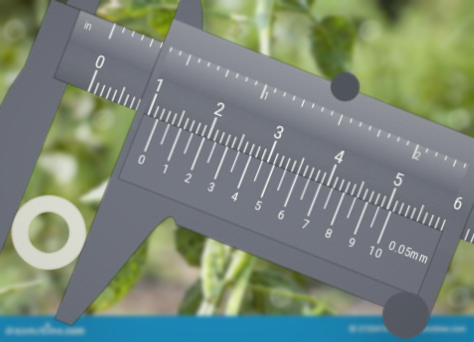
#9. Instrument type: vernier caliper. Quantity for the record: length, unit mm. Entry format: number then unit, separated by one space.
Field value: 11.6 mm
